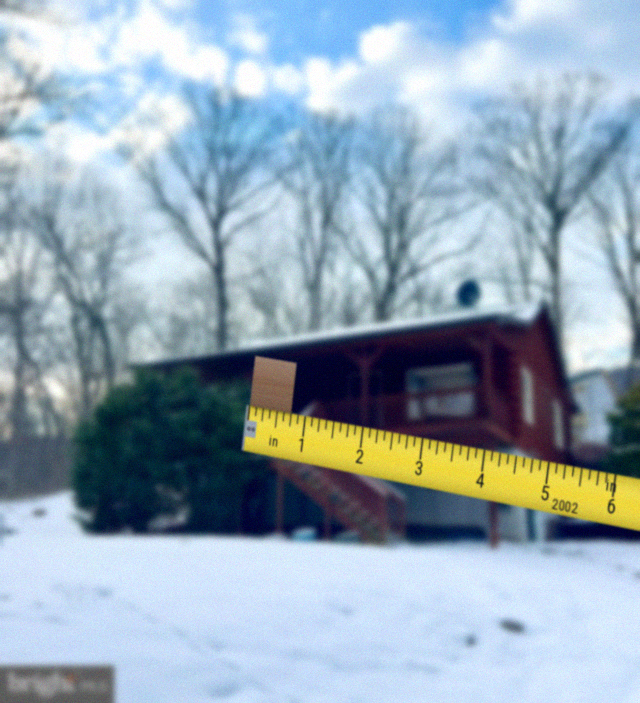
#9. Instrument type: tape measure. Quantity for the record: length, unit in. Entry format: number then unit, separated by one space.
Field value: 0.75 in
